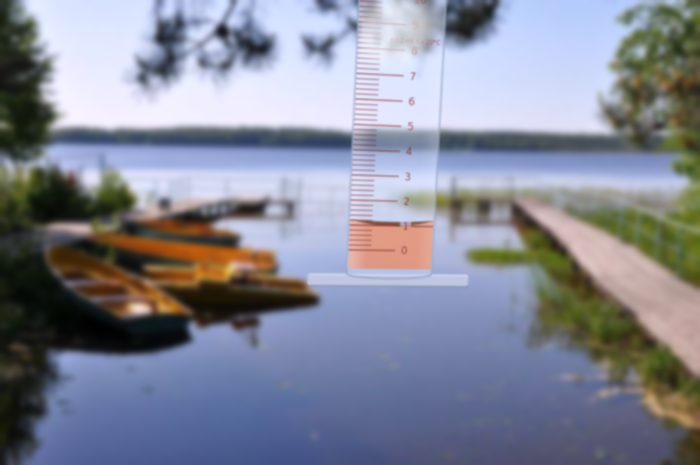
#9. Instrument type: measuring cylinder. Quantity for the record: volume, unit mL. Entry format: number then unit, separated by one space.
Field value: 1 mL
